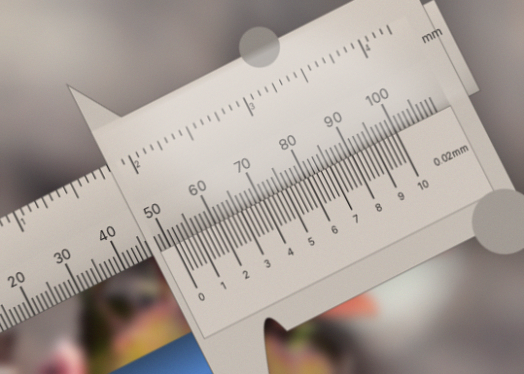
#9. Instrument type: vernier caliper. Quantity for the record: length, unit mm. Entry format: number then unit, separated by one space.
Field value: 51.0 mm
